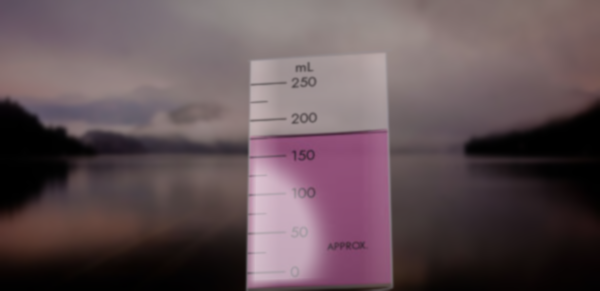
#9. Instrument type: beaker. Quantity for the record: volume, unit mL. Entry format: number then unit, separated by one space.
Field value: 175 mL
